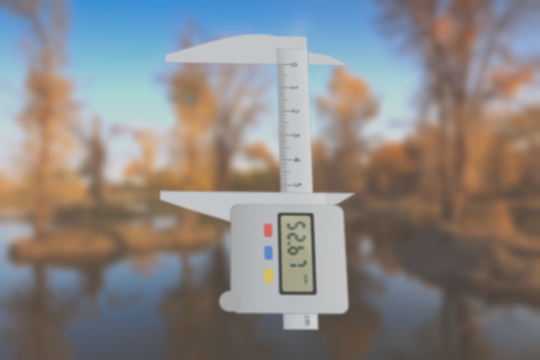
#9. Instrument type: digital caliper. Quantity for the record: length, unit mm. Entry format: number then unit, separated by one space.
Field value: 52.67 mm
